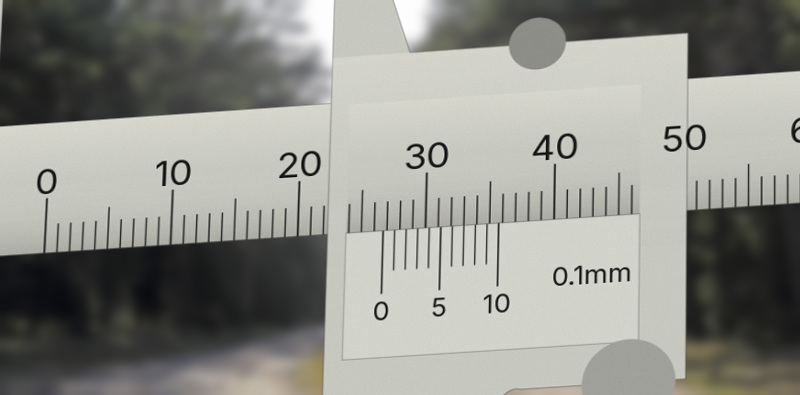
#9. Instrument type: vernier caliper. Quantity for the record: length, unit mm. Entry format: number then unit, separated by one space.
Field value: 26.7 mm
